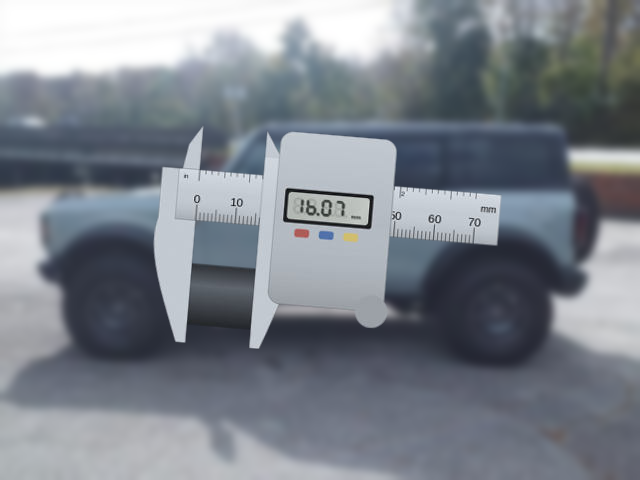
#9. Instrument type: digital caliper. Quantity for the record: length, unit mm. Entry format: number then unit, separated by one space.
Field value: 16.07 mm
